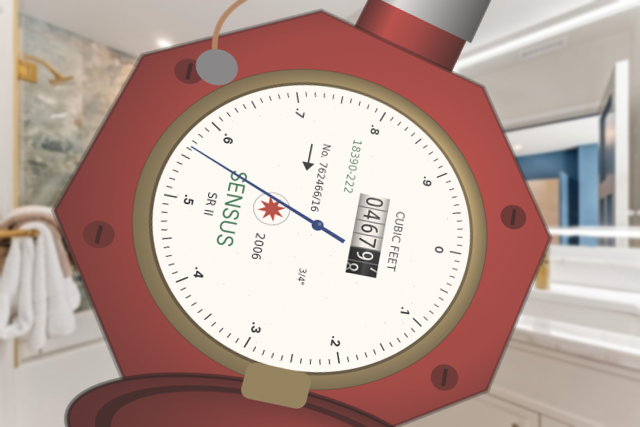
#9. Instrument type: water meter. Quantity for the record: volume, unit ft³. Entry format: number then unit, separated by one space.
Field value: 46797.56 ft³
